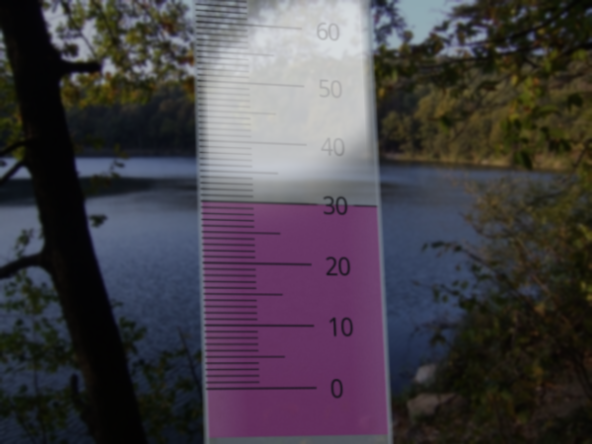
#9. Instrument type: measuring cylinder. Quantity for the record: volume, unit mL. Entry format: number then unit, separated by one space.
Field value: 30 mL
